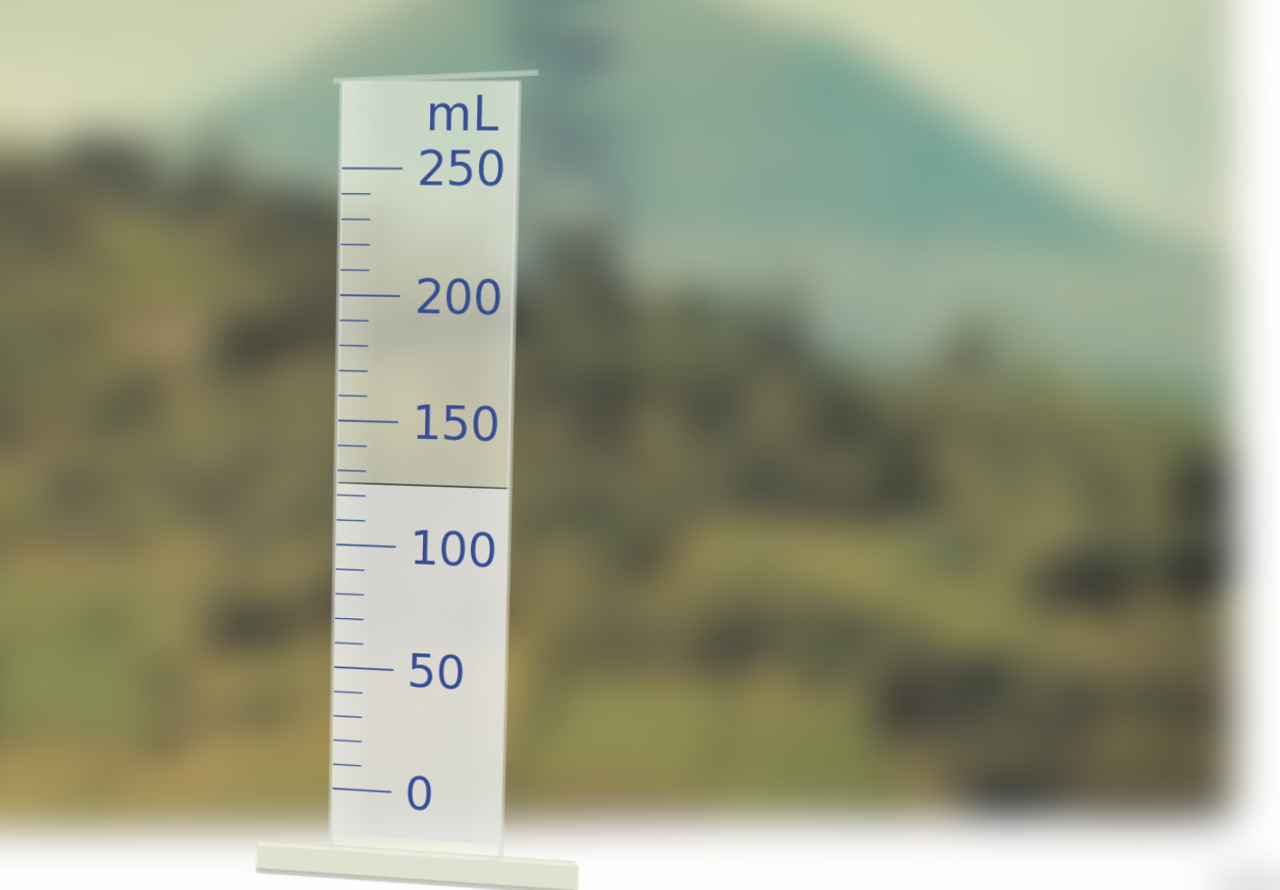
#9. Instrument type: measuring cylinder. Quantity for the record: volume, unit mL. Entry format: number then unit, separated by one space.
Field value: 125 mL
